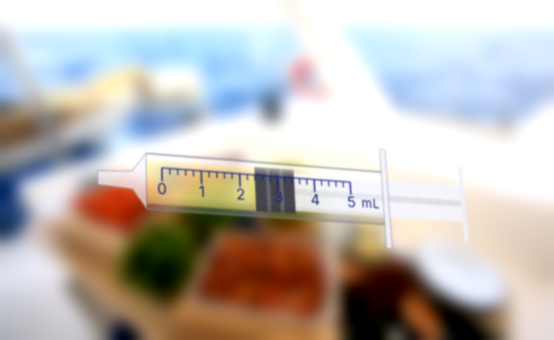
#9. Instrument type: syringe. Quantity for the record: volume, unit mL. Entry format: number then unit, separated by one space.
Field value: 2.4 mL
